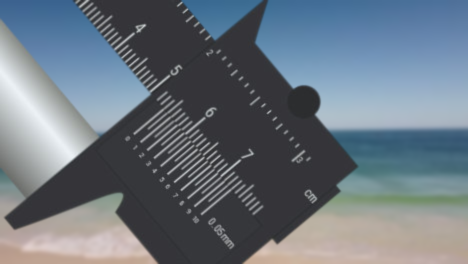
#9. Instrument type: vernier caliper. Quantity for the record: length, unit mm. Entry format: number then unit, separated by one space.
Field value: 54.0 mm
